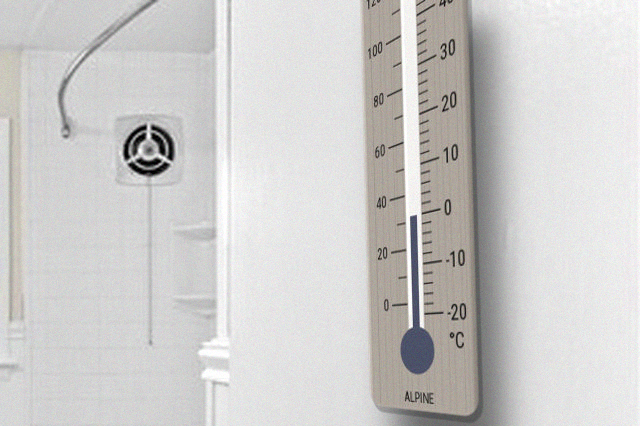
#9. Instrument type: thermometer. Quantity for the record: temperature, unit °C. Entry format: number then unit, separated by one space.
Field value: 0 °C
